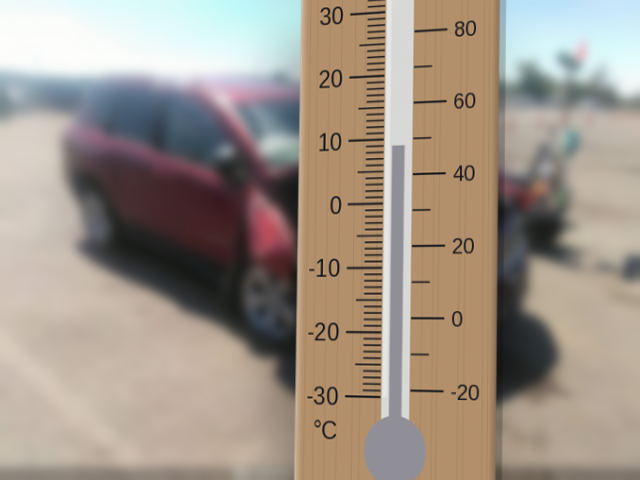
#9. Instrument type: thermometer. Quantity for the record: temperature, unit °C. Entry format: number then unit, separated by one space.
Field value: 9 °C
